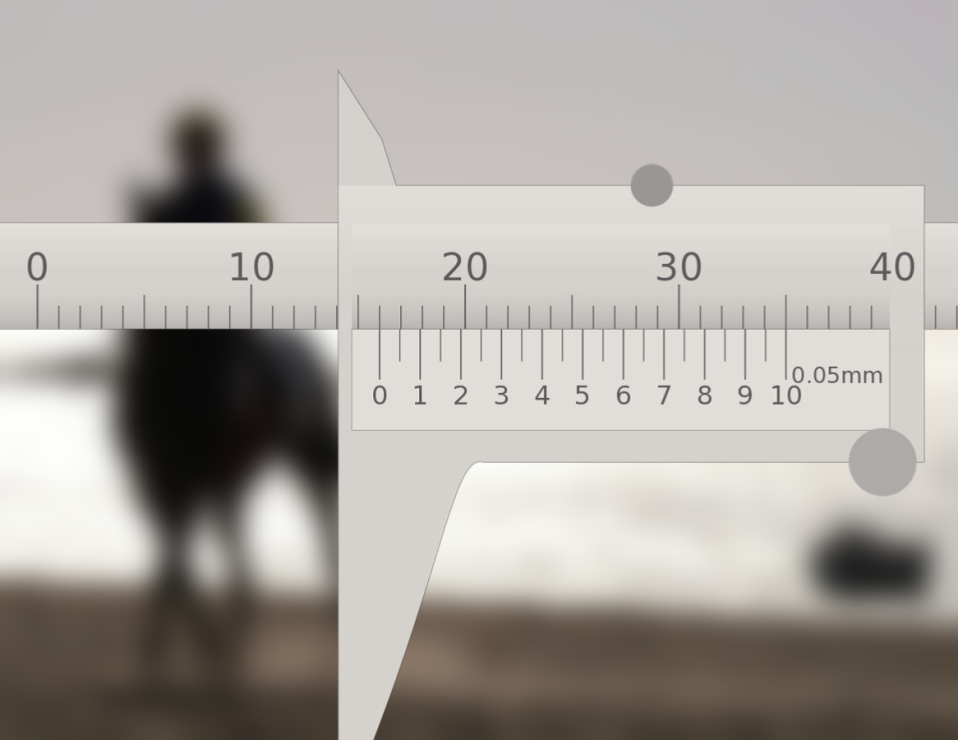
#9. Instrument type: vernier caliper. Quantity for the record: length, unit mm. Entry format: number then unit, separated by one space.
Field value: 16.00 mm
